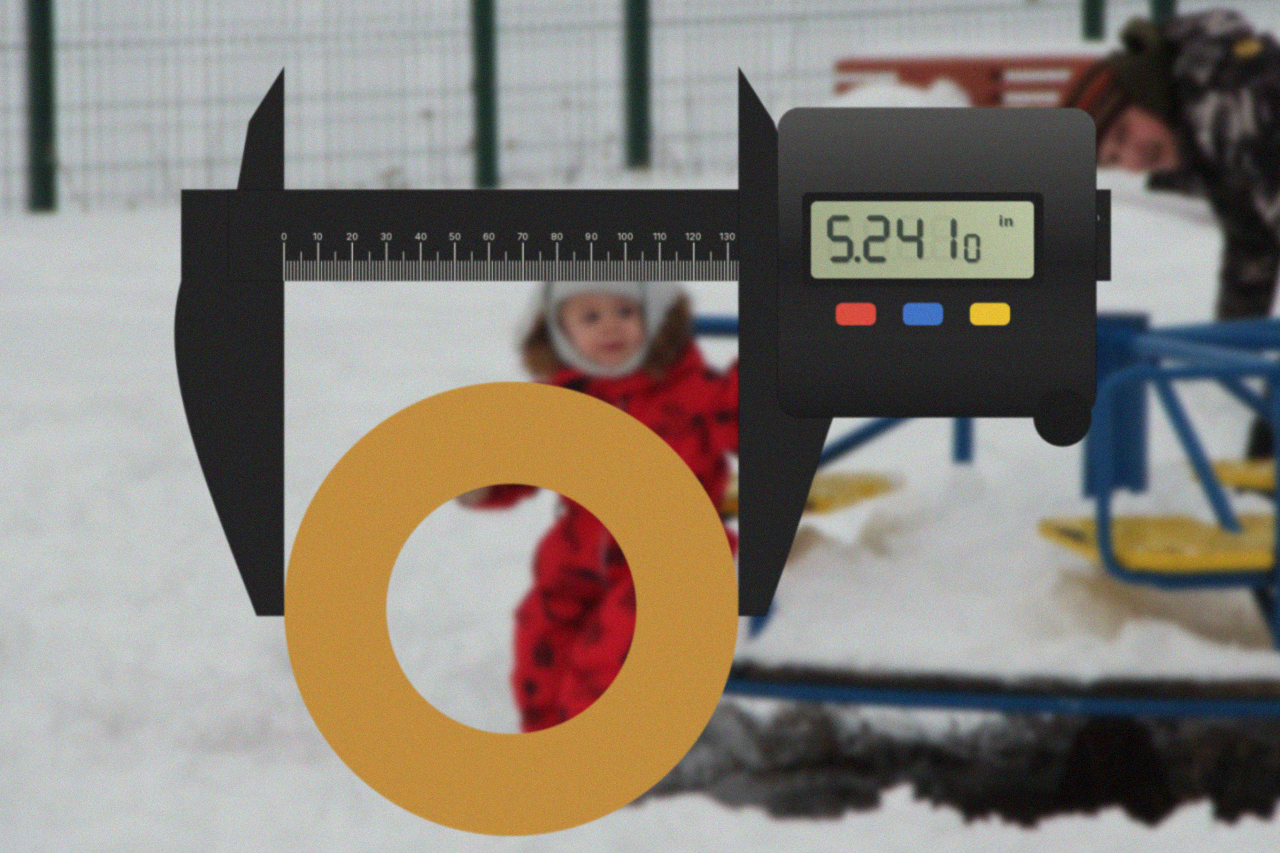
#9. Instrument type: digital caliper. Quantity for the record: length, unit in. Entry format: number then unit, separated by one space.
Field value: 5.2410 in
